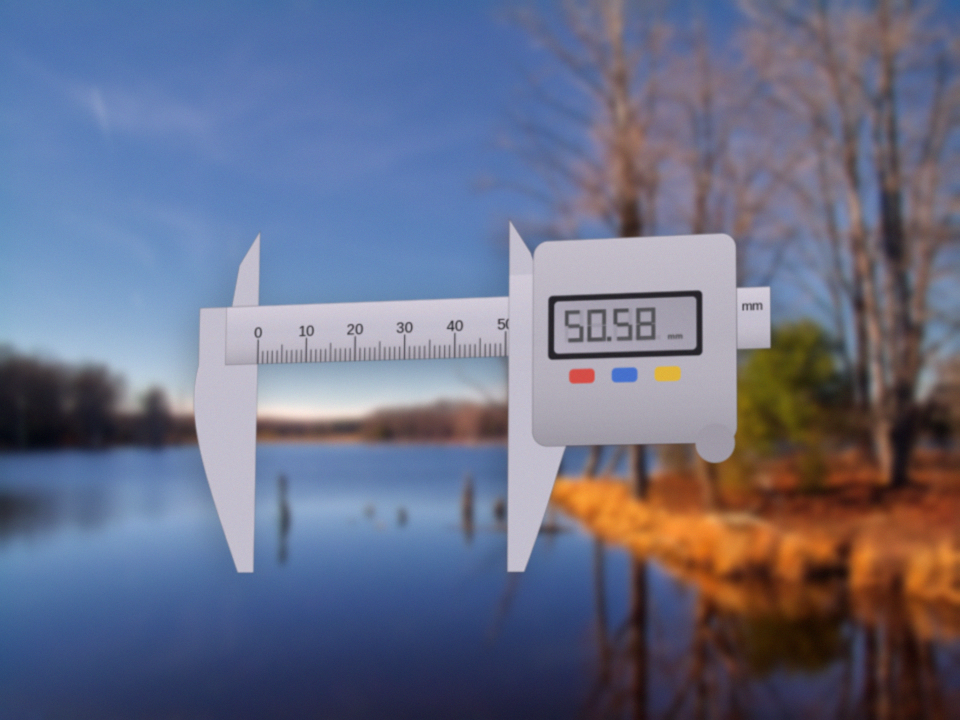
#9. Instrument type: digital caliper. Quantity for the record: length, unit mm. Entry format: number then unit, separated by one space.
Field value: 50.58 mm
